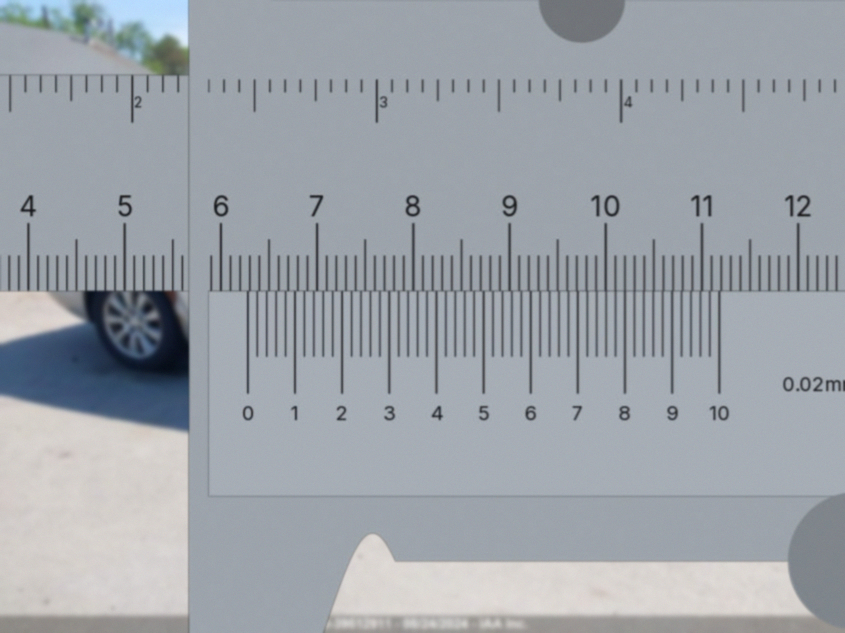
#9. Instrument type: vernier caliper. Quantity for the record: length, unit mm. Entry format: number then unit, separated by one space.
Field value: 62.8 mm
